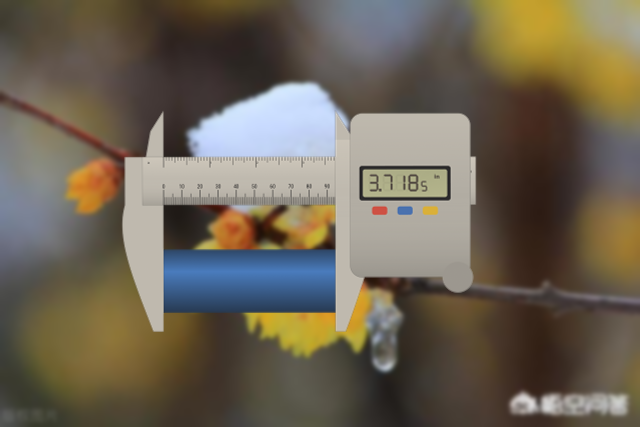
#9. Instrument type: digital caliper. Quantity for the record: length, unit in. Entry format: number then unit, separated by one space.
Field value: 3.7185 in
